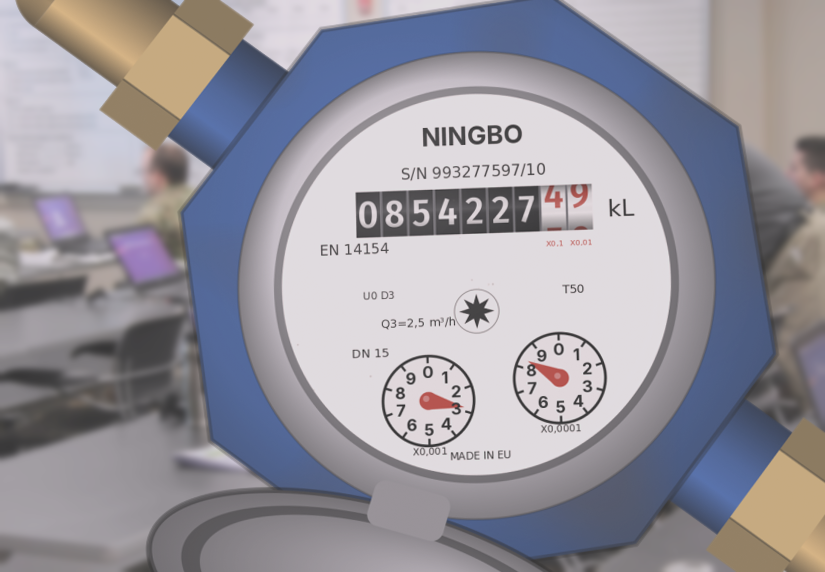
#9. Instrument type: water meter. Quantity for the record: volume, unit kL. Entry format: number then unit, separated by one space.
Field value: 854227.4928 kL
